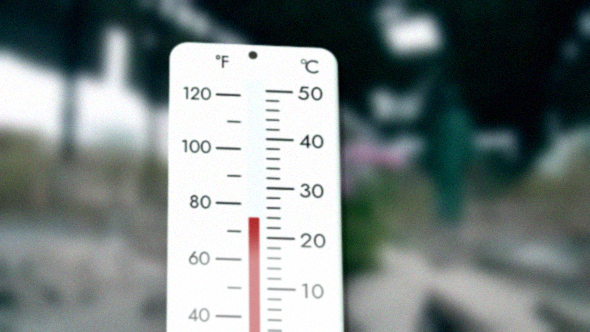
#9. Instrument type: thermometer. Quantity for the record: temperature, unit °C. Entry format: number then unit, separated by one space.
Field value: 24 °C
